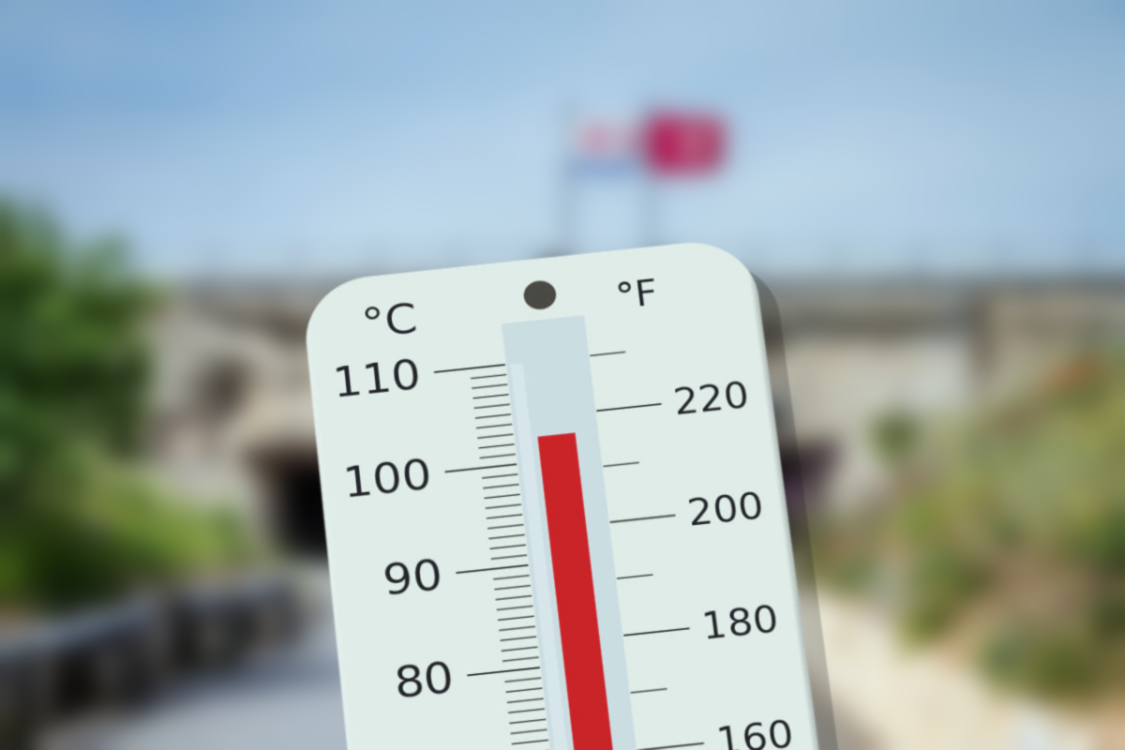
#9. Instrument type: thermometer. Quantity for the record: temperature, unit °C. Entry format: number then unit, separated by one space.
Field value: 102.5 °C
